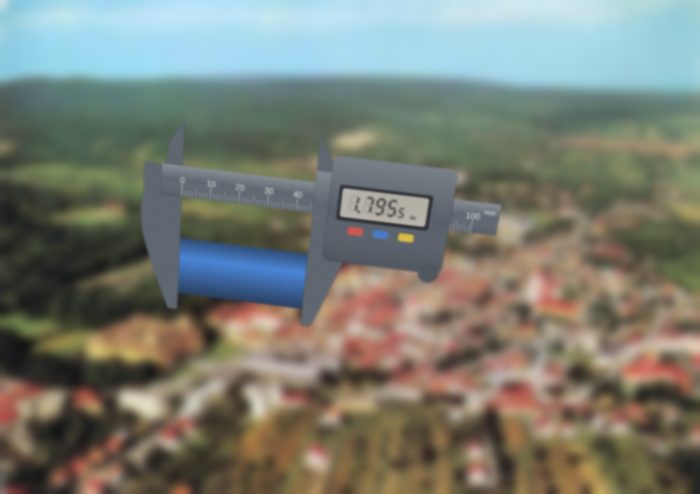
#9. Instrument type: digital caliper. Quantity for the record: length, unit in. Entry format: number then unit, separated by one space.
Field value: 1.7955 in
